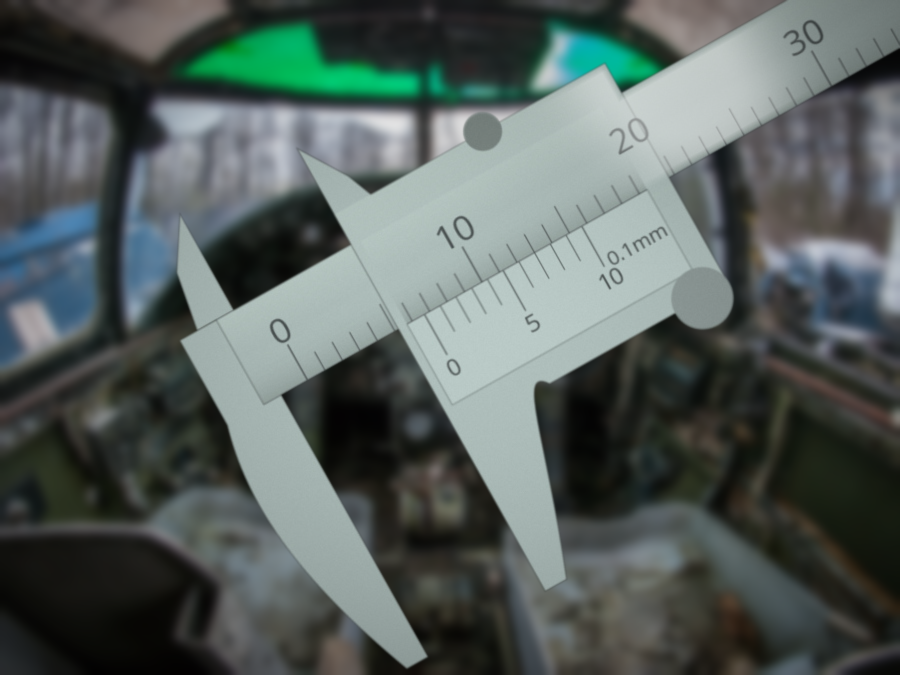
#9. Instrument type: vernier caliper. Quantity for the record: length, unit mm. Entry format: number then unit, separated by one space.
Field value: 6.7 mm
